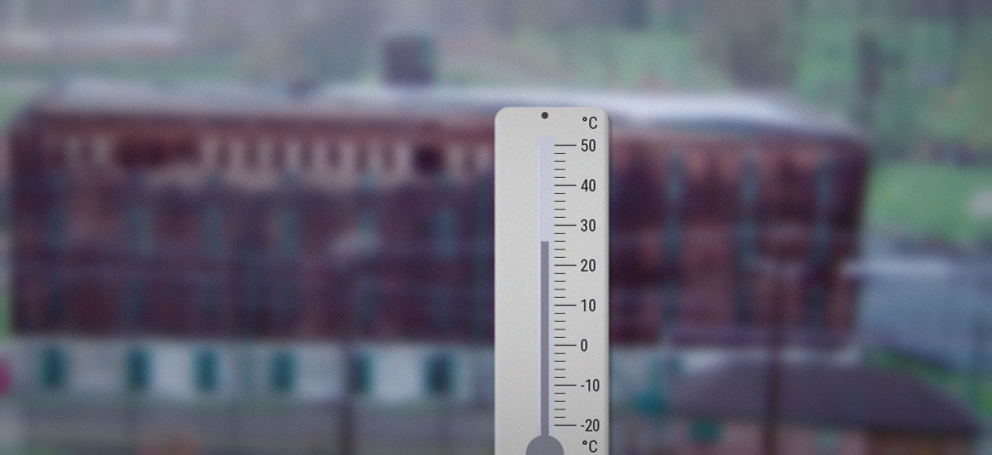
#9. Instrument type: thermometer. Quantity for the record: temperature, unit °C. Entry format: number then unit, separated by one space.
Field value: 26 °C
